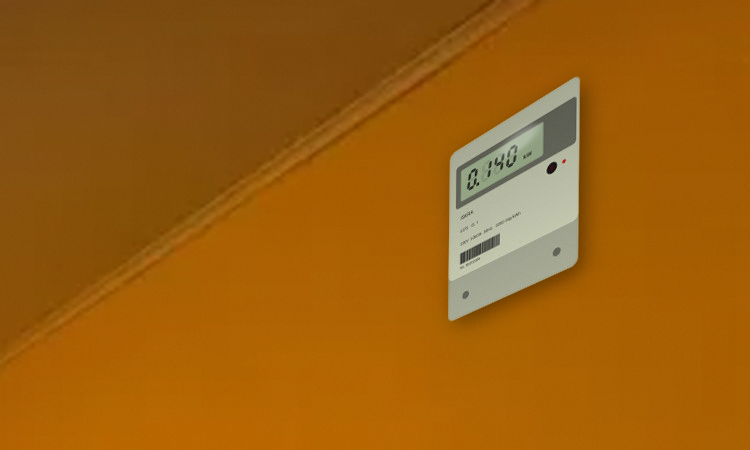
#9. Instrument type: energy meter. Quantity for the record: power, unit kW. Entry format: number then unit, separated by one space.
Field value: 0.140 kW
